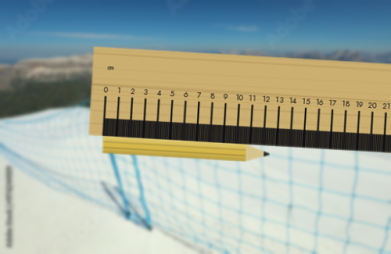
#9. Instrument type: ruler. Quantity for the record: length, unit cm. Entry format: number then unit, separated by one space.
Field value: 12.5 cm
